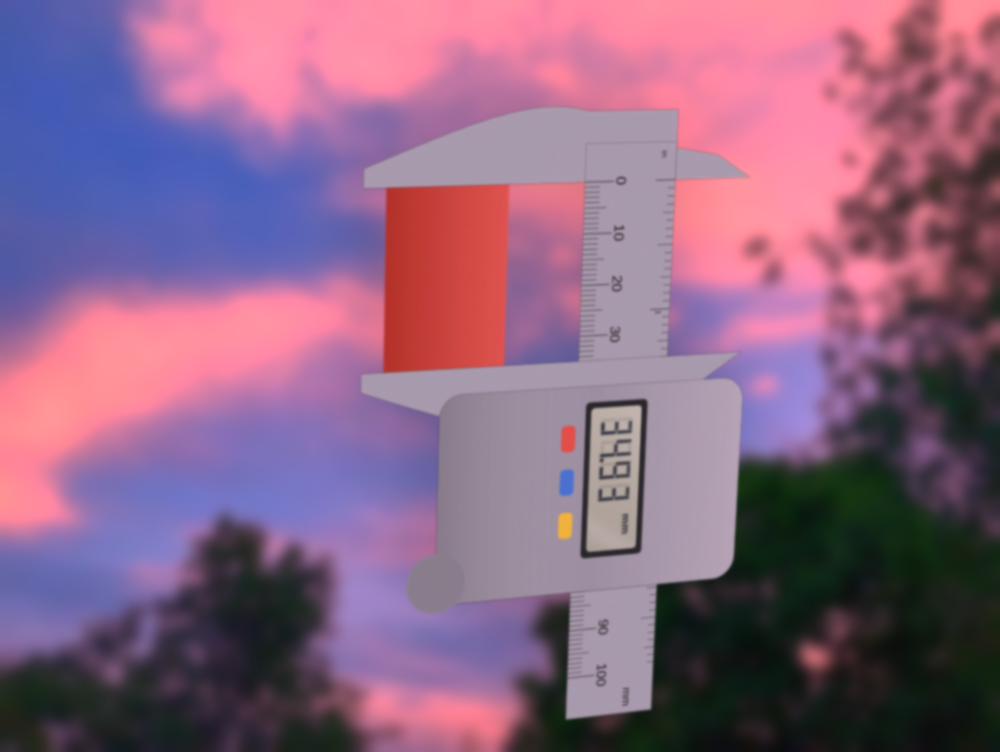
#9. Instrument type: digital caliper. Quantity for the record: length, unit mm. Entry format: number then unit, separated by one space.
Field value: 34.93 mm
